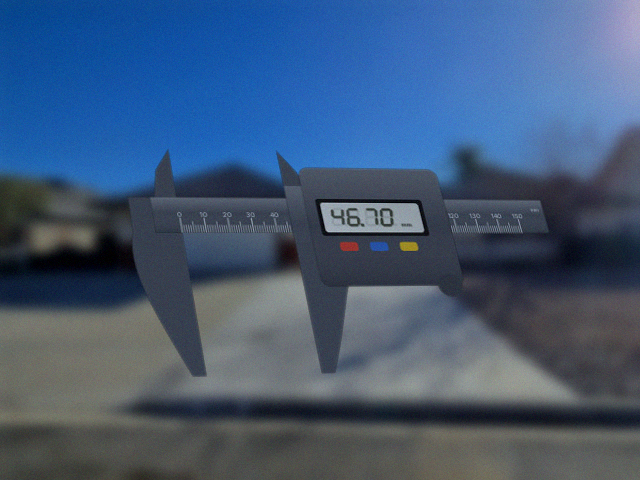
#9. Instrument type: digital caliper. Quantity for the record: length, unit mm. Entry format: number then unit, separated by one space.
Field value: 46.70 mm
